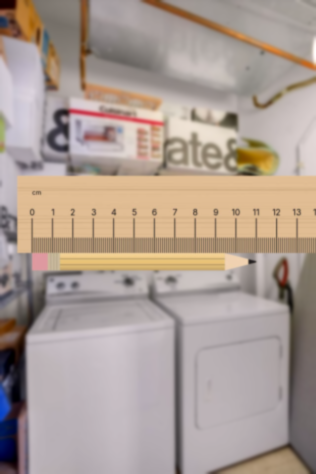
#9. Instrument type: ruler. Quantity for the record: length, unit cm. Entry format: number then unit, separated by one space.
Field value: 11 cm
